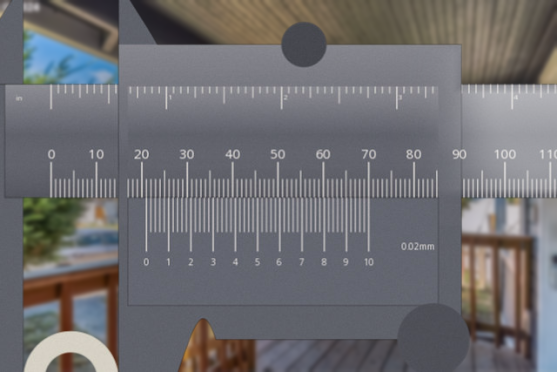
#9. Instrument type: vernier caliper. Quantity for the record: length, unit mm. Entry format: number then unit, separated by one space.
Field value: 21.0 mm
